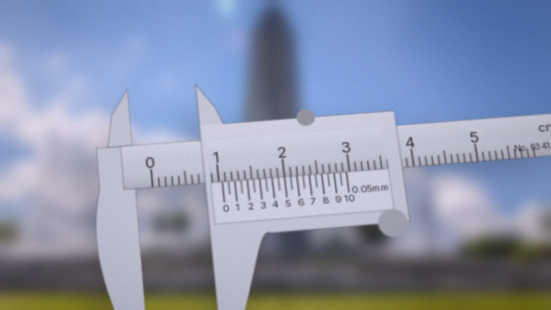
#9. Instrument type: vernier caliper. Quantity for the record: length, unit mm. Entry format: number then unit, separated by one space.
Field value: 10.5 mm
